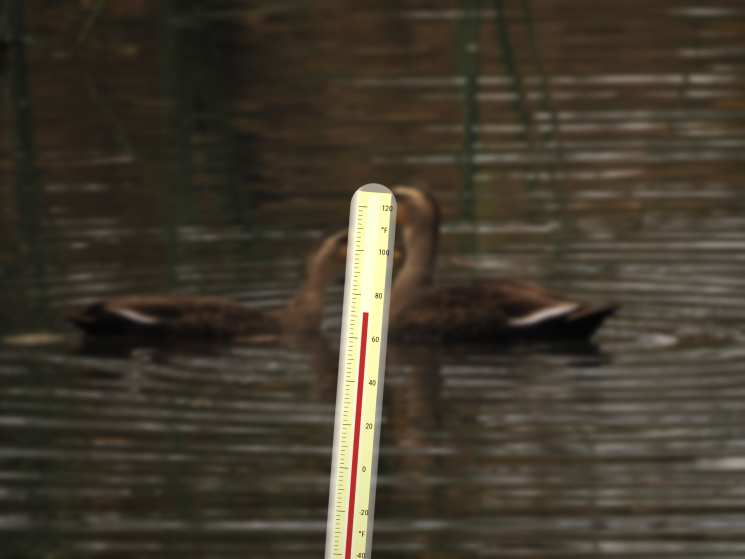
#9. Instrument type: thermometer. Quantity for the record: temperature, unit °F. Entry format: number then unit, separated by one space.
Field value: 72 °F
